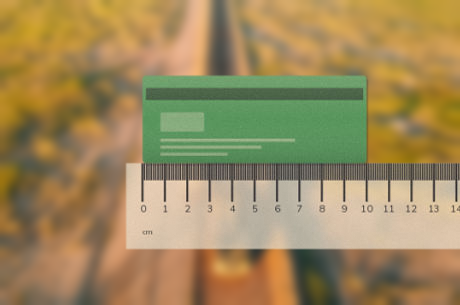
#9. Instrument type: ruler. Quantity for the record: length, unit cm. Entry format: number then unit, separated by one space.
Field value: 10 cm
